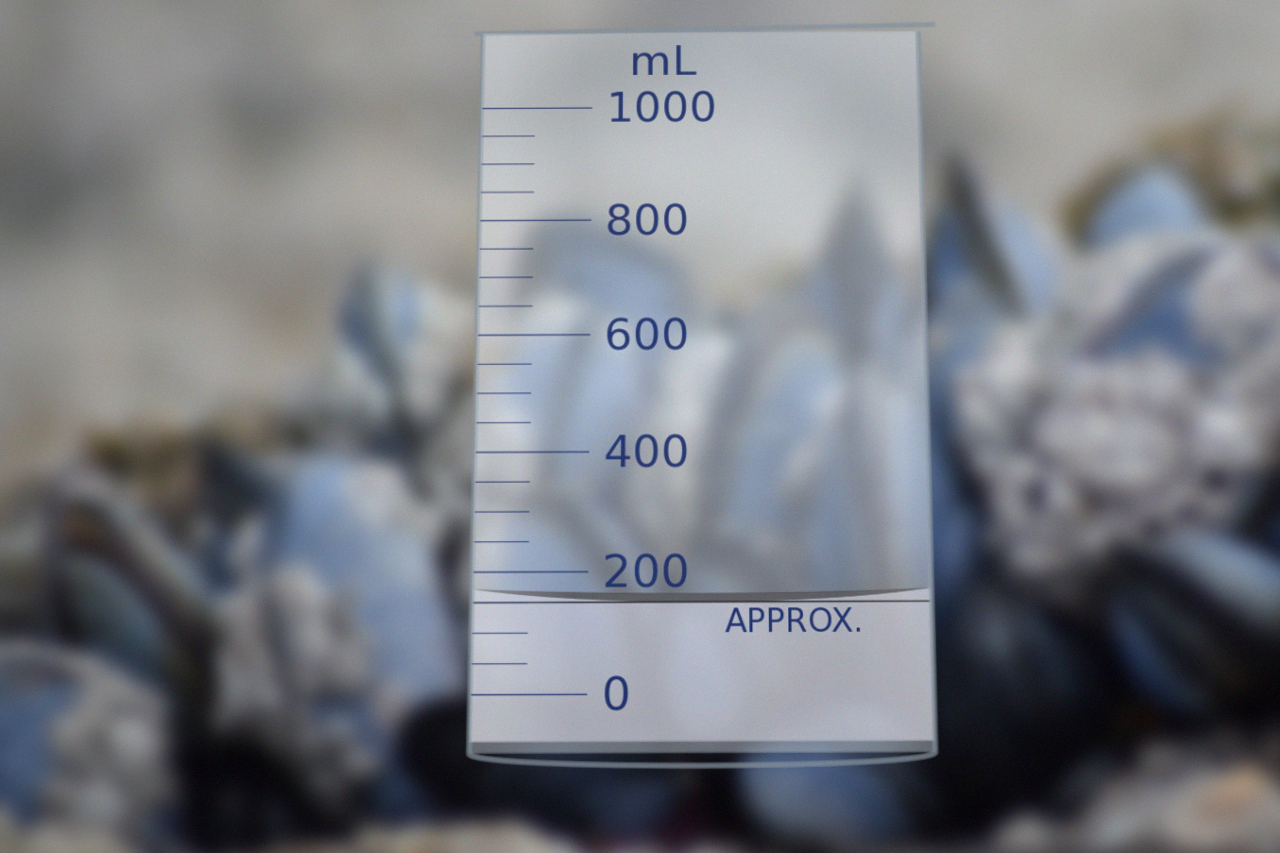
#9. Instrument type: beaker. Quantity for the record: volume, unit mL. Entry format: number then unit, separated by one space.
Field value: 150 mL
